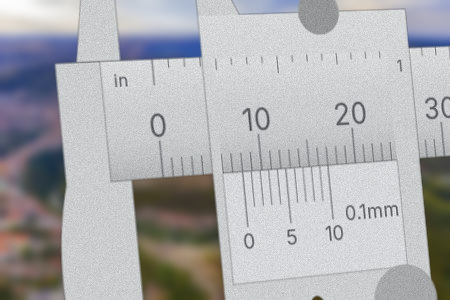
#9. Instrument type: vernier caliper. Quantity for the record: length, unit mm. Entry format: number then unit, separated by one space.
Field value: 8.0 mm
